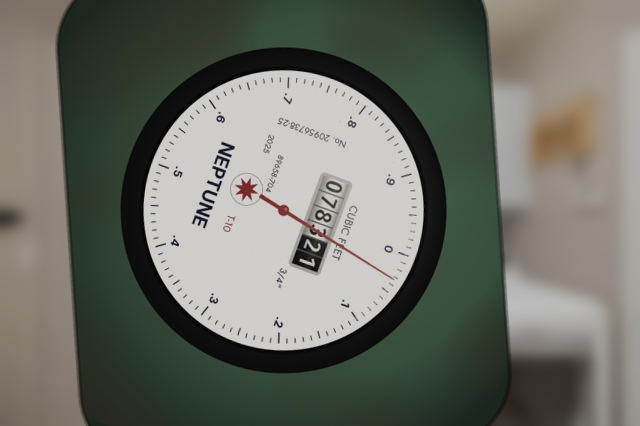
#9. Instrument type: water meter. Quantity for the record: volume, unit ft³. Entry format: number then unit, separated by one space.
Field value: 78321.03 ft³
